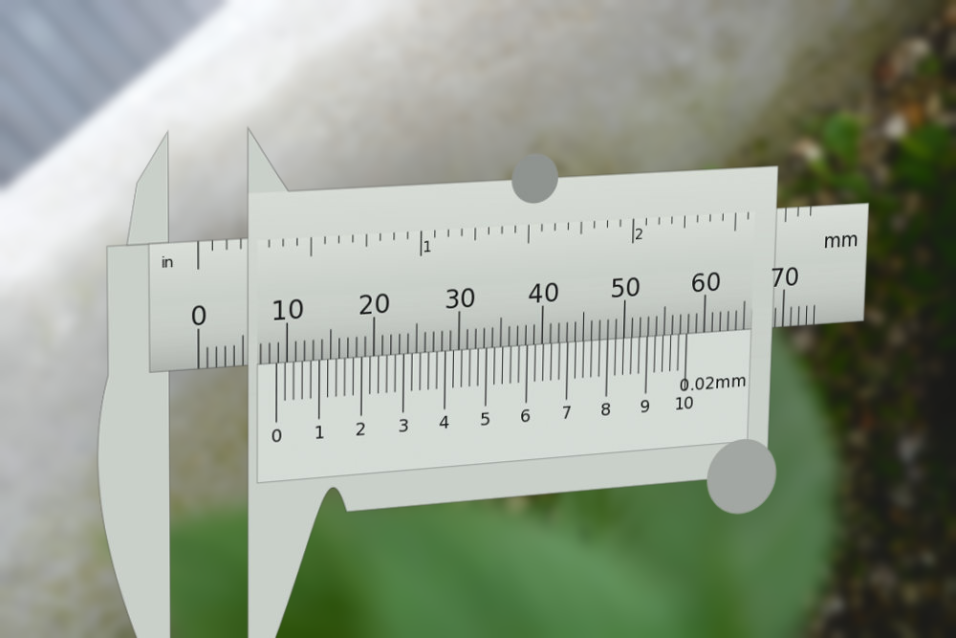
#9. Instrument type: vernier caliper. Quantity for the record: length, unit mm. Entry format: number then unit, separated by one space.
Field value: 8.8 mm
